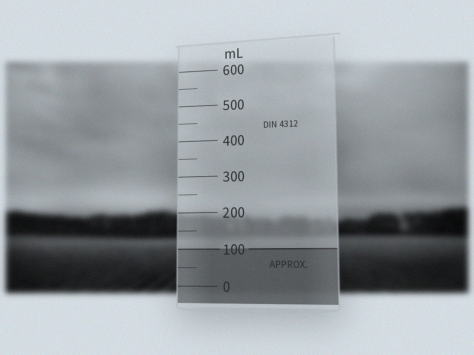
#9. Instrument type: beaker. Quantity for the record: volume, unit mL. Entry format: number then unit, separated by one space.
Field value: 100 mL
